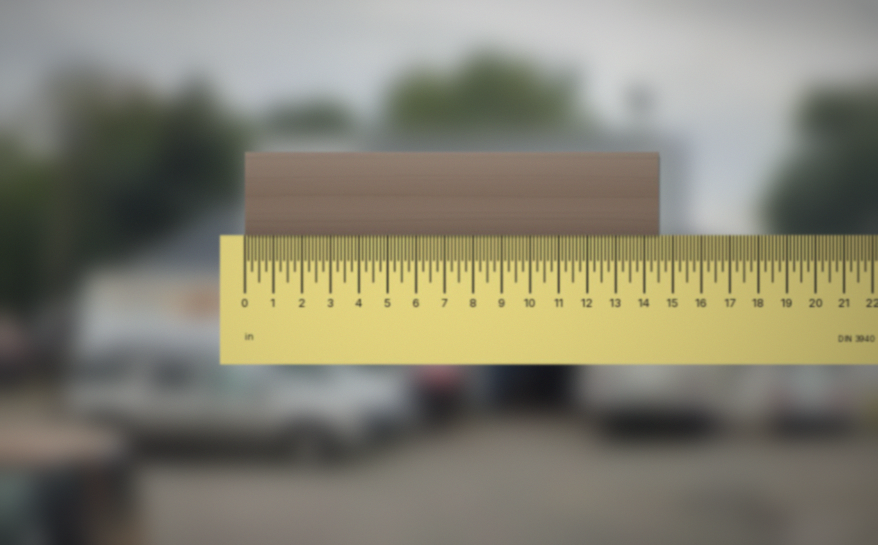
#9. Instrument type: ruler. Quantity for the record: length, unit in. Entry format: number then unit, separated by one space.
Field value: 14.5 in
